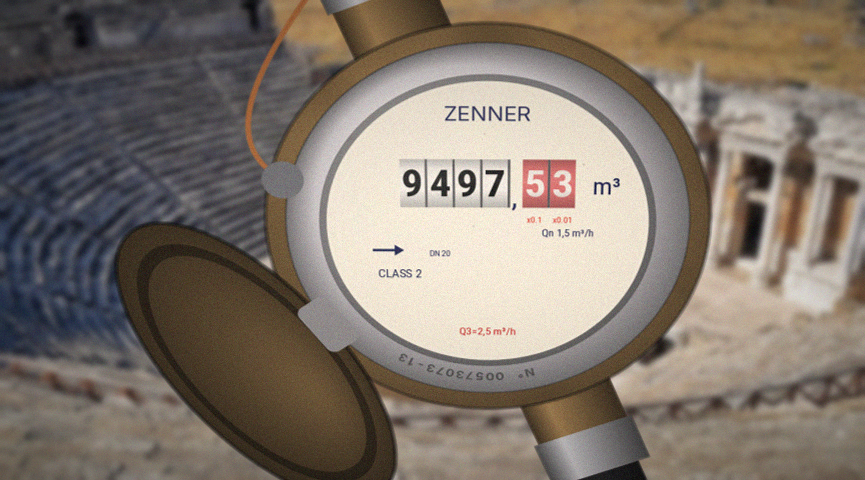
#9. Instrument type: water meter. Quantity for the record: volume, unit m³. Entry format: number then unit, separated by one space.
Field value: 9497.53 m³
